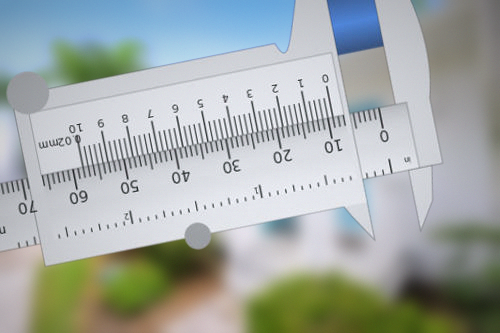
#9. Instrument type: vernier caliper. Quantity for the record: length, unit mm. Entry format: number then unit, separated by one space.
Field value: 9.0 mm
